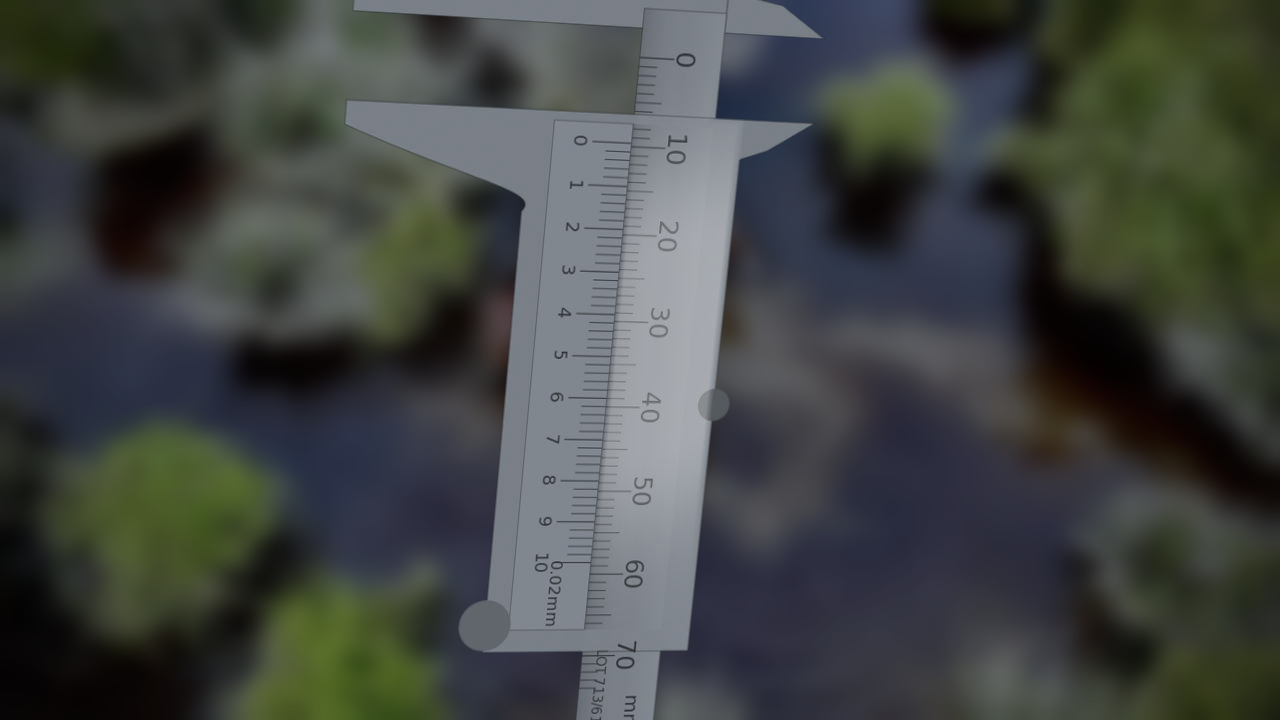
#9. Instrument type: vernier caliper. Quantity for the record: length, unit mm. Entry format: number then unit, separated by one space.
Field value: 9.6 mm
